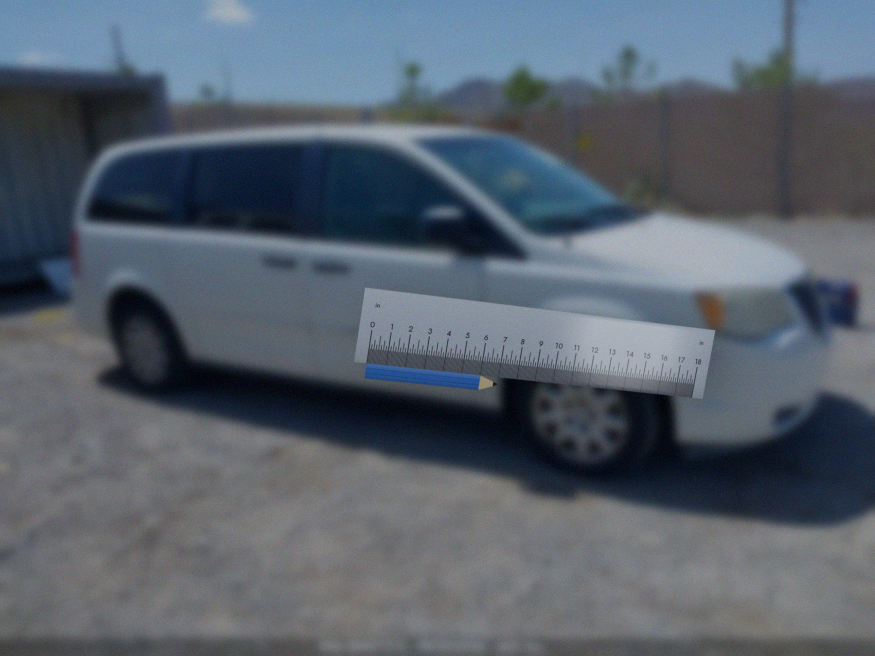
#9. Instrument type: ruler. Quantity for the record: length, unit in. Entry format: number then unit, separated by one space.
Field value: 7 in
